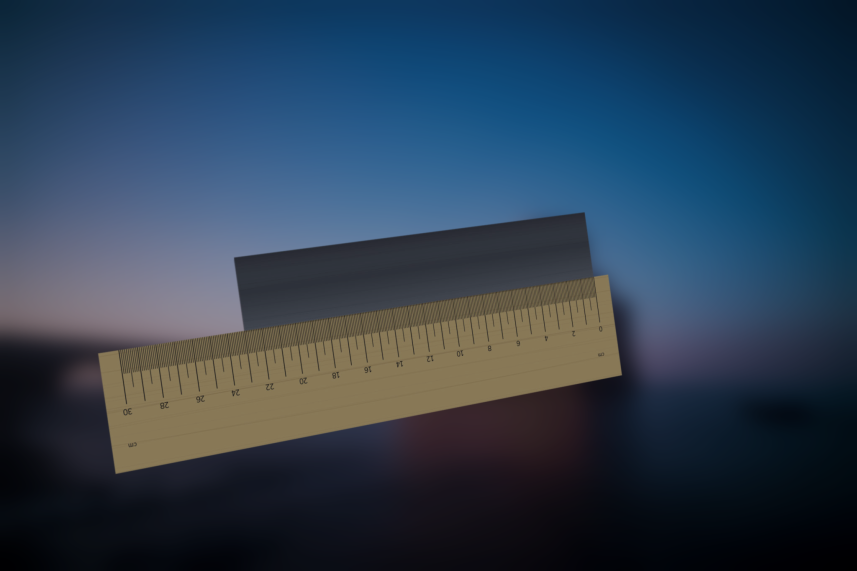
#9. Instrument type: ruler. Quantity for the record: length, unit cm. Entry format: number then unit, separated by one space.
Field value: 23 cm
